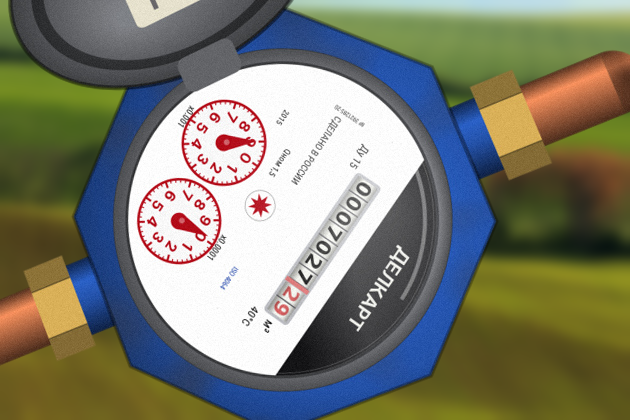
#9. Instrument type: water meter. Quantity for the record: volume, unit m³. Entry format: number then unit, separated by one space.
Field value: 7027.2989 m³
